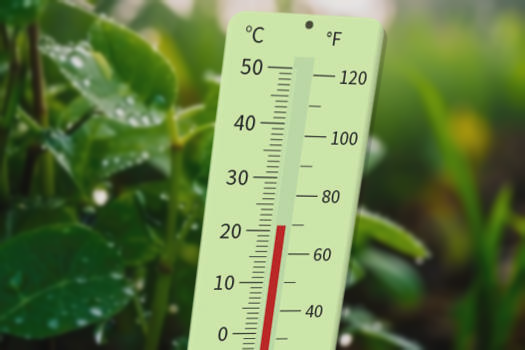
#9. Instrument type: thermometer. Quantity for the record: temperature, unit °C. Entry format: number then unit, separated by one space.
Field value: 21 °C
